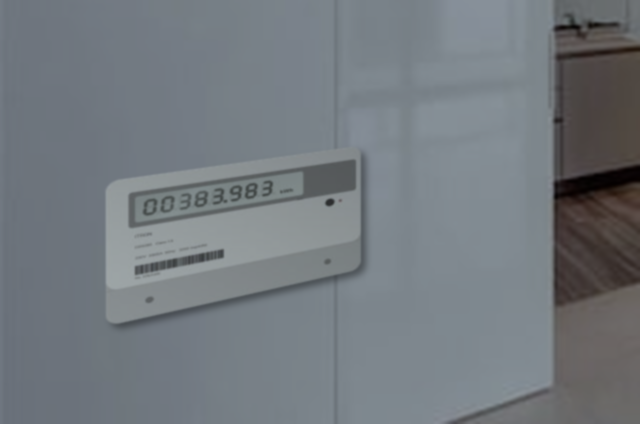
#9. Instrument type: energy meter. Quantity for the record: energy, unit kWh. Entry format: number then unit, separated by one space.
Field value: 383.983 kWh
